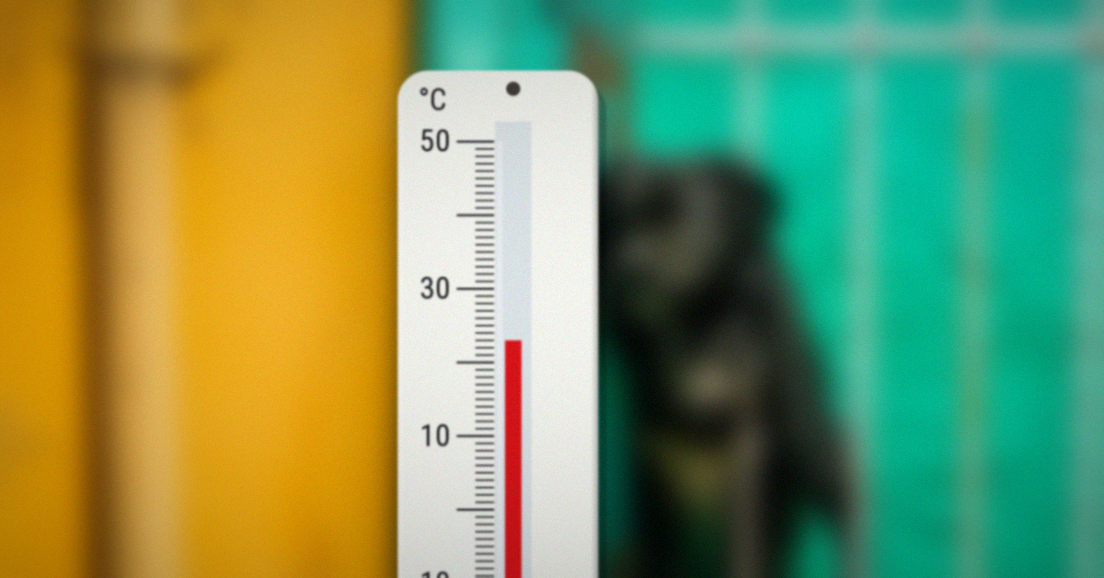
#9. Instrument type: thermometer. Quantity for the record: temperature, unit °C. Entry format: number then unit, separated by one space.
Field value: 23 °C
